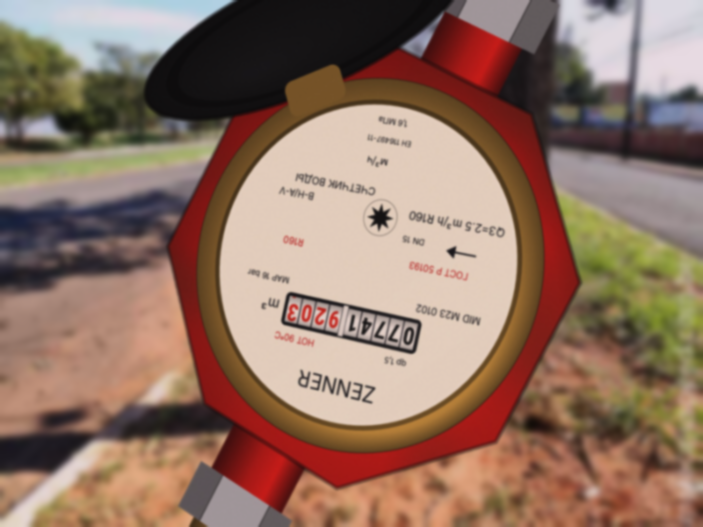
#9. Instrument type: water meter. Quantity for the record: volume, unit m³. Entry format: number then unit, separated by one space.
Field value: 7741.9203 m³
